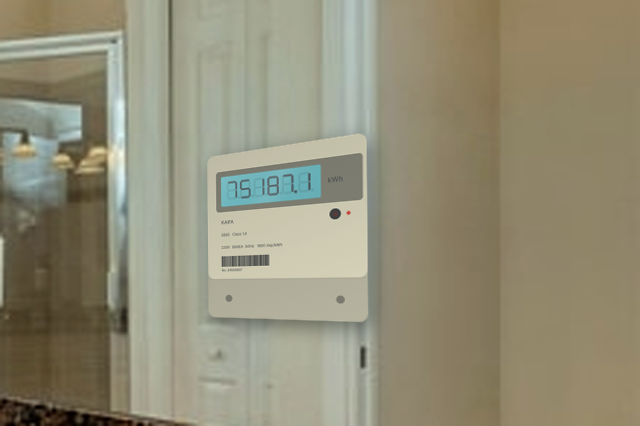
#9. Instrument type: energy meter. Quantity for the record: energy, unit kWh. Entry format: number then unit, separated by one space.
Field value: 75187.1 kWh
